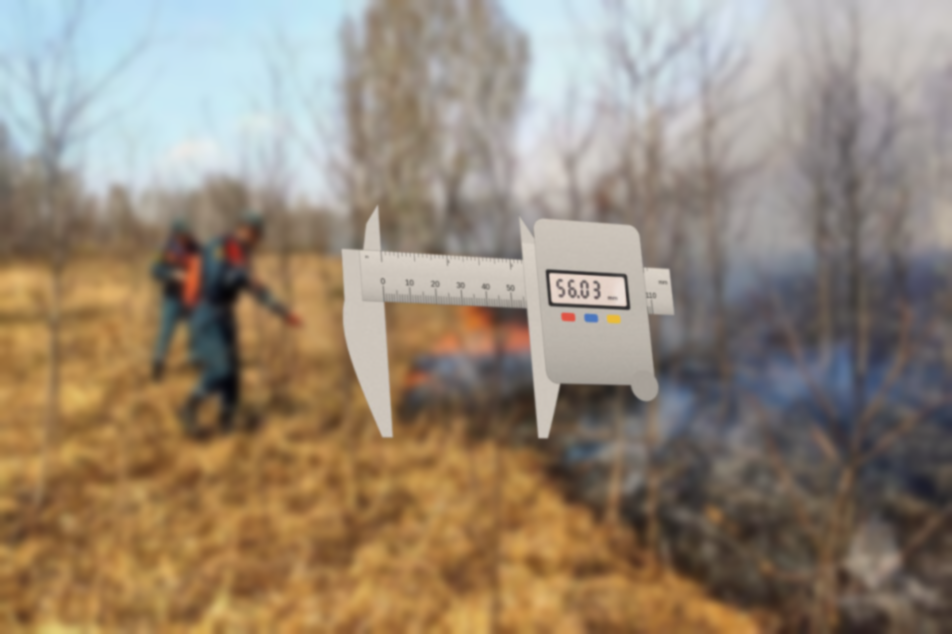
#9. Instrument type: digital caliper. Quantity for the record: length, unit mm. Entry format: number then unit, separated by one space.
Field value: 56.03 mm
